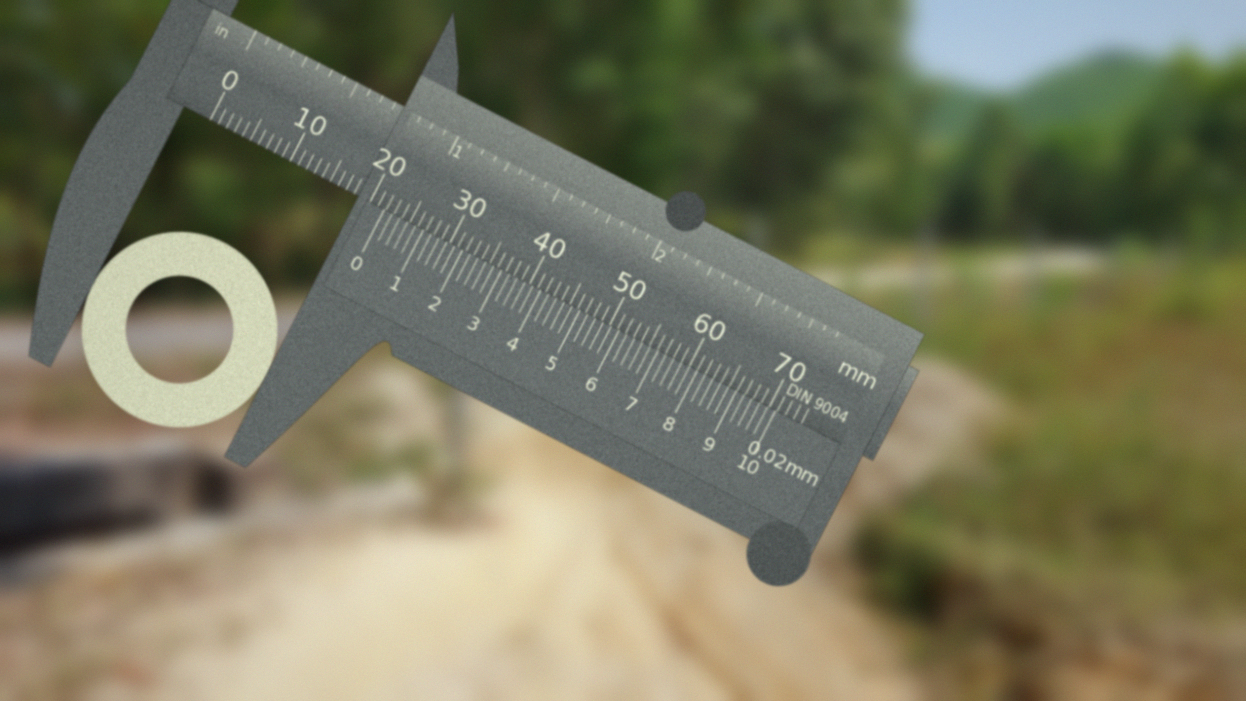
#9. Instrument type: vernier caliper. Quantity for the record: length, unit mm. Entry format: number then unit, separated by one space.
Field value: 21.8 mm
